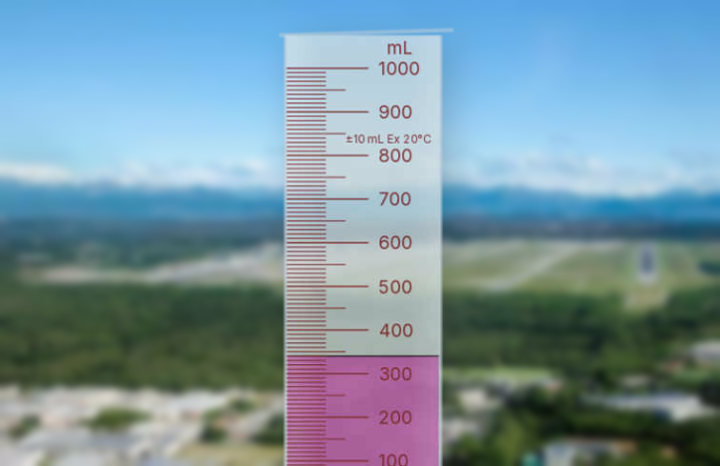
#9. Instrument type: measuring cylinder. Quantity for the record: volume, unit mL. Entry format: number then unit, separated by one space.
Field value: 340 mL
